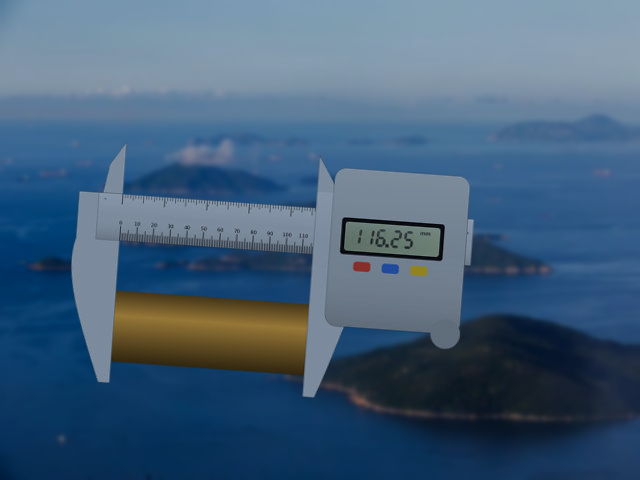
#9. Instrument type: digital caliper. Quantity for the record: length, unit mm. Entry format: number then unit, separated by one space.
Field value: 116.25 mm
